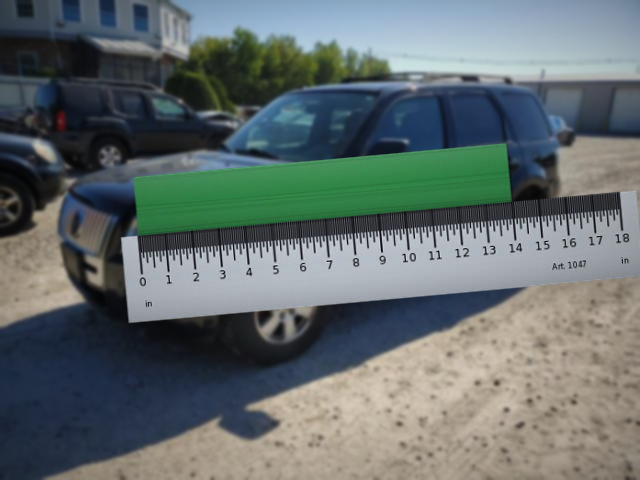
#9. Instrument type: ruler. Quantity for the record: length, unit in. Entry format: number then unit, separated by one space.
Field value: 14 in
